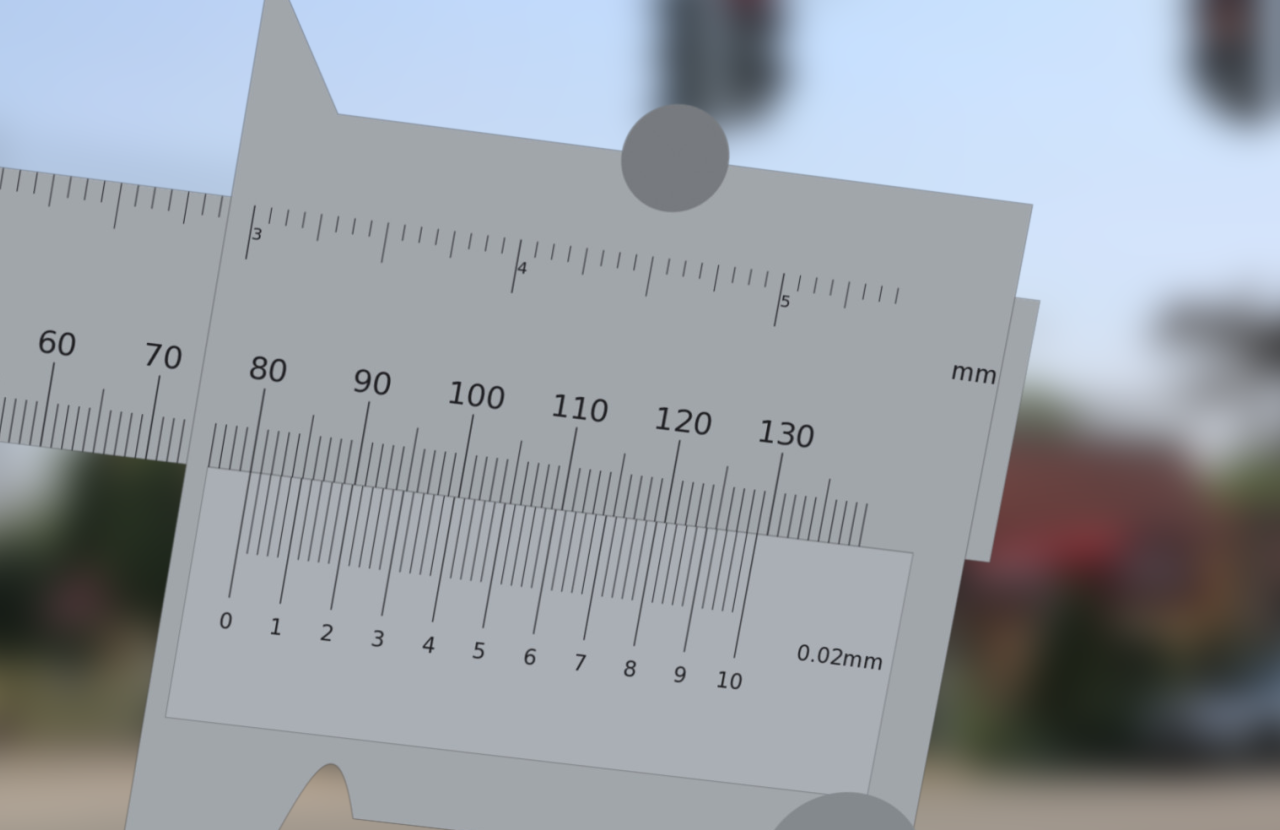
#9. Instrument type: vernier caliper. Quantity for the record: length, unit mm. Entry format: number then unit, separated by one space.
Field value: 80.0 mm
